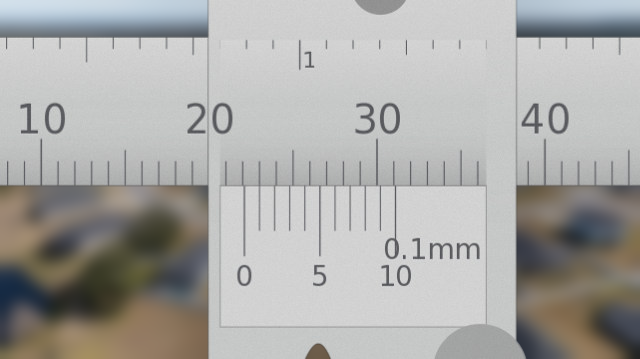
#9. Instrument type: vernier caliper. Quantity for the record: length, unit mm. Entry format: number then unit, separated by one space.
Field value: 22.1 mm
